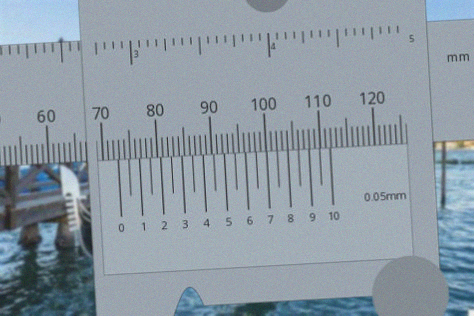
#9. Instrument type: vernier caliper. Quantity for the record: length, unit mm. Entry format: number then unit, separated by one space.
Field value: 72.8 mm
